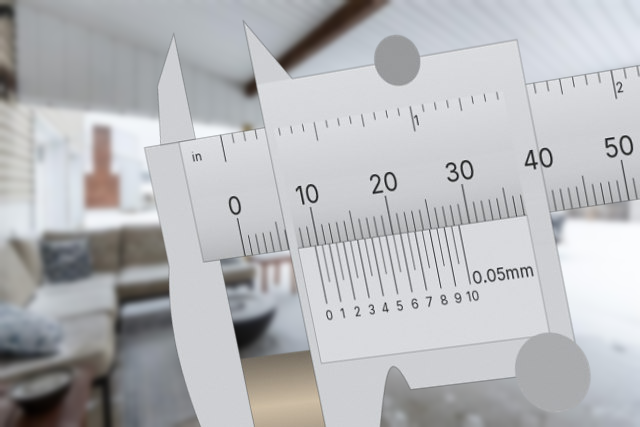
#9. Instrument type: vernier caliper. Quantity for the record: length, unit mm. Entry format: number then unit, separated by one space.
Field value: 9.6 mm
